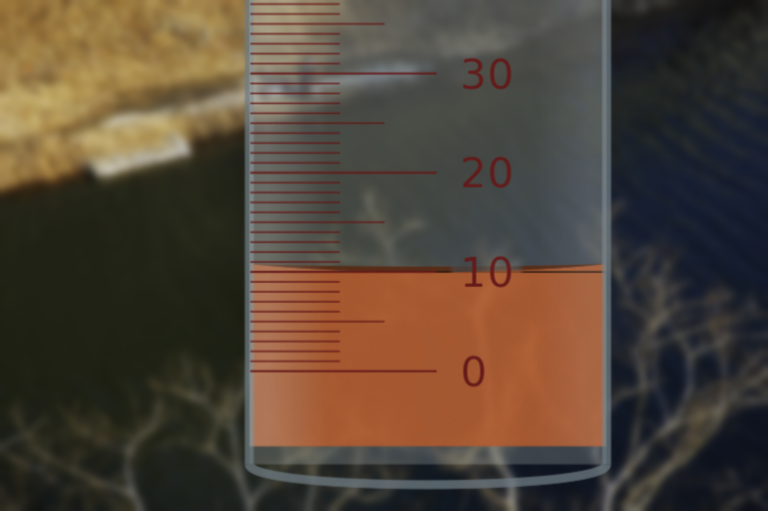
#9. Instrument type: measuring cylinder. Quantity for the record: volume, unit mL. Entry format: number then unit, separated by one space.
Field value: 10 mL
